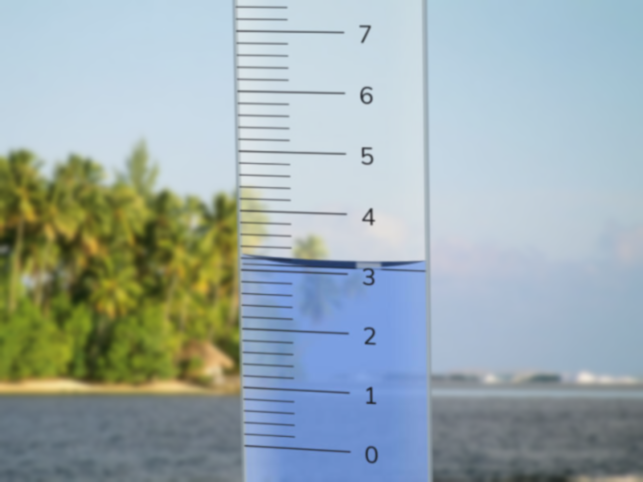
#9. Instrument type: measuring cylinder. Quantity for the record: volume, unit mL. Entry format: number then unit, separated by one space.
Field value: 3.1 mL
